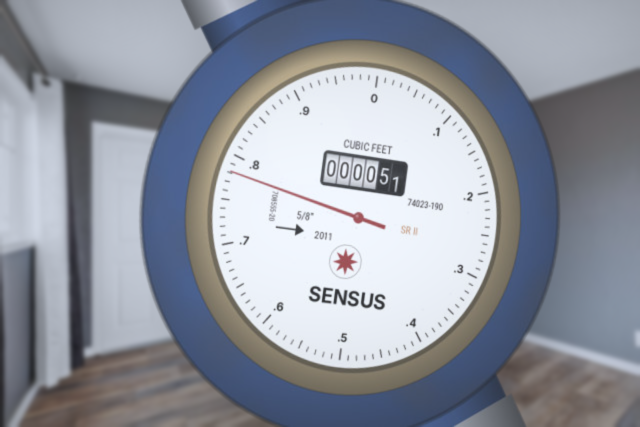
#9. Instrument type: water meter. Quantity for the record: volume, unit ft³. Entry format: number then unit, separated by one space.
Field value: 50.78 ft³
